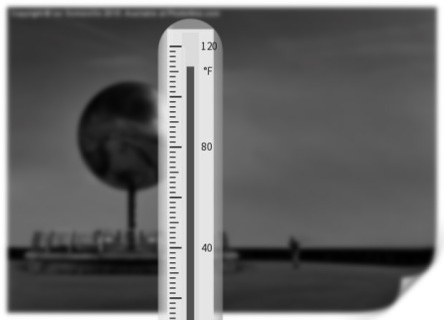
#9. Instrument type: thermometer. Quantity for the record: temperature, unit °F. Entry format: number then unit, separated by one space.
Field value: 112 °F
